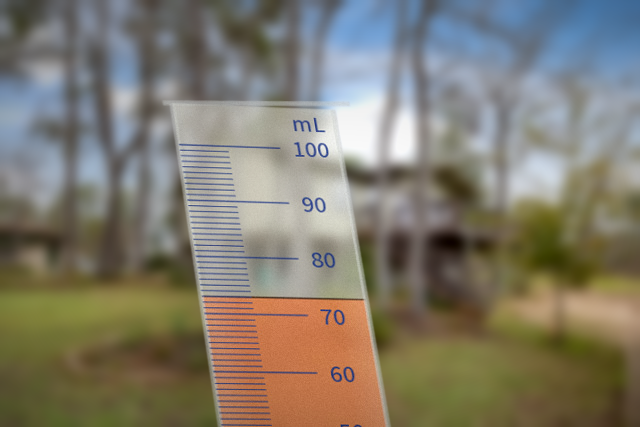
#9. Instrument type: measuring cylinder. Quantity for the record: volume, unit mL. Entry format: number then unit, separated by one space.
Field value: 73 mL
